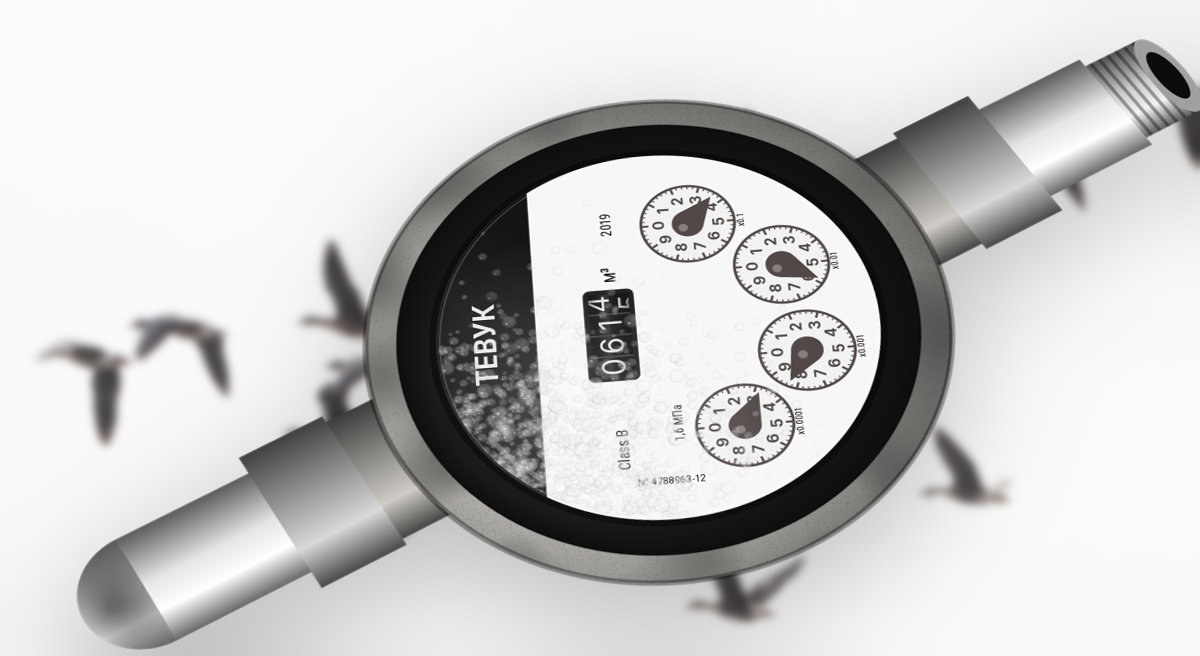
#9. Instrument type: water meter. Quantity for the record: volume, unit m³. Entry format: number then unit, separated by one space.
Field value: 614.3583 m³
